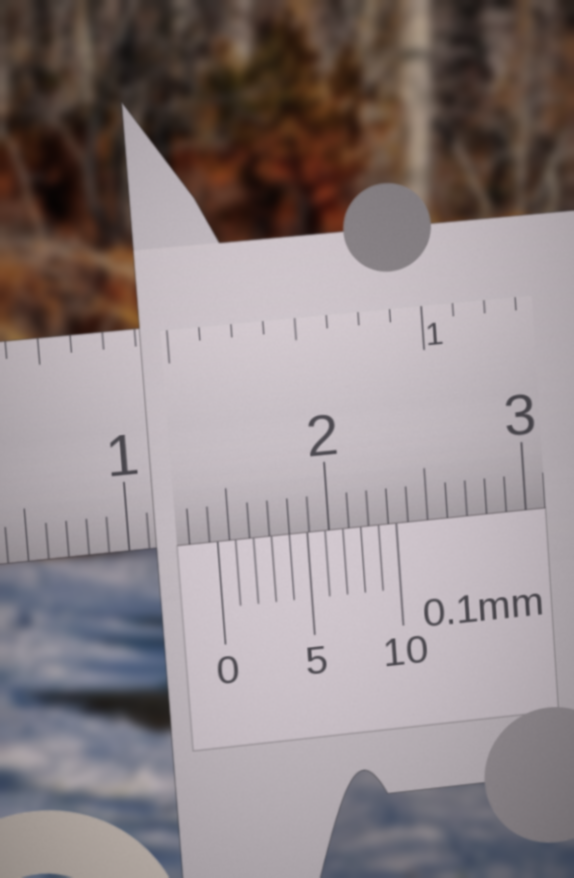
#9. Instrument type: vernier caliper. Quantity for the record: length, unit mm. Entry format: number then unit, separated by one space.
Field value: 14.4 mm
